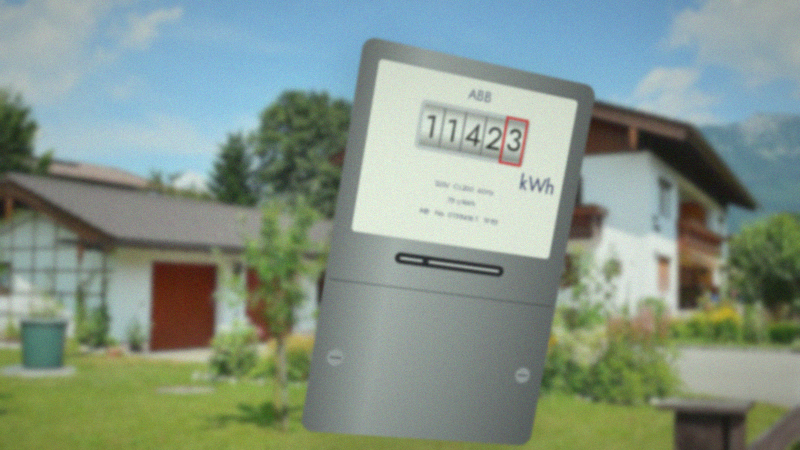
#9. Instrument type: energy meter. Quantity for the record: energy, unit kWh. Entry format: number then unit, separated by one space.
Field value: 1142.3 kWh
